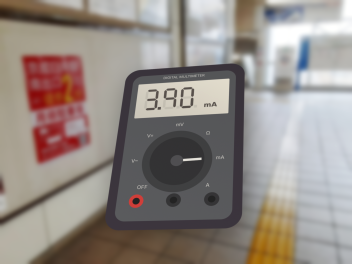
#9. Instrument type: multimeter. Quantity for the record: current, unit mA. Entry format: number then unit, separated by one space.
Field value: 3.90 mA
